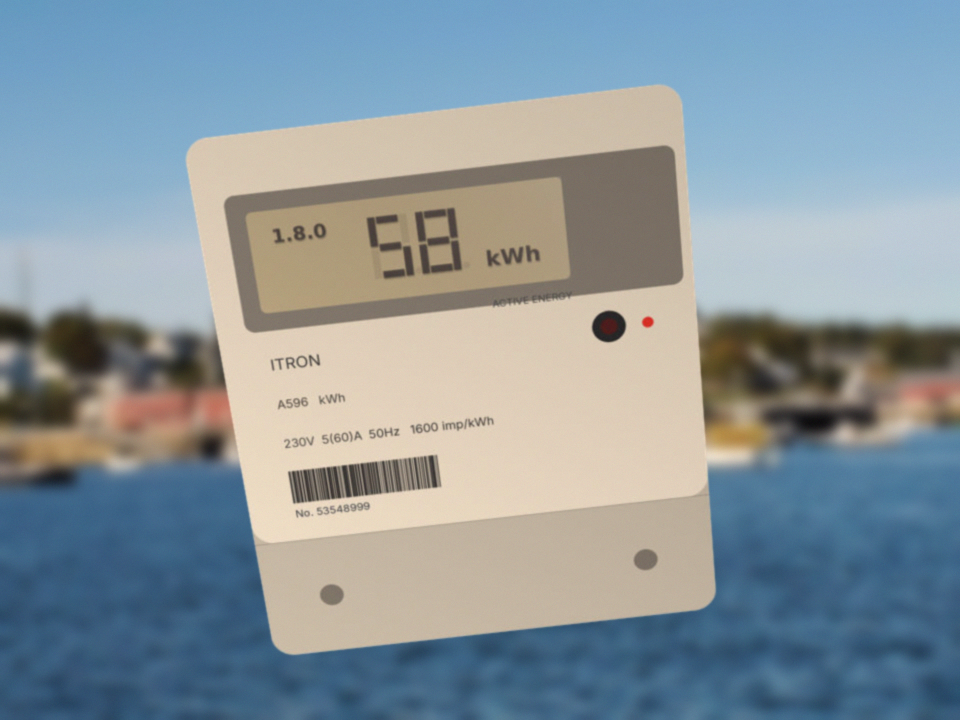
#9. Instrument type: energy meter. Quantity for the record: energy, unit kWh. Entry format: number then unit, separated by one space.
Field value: 58 kWh
